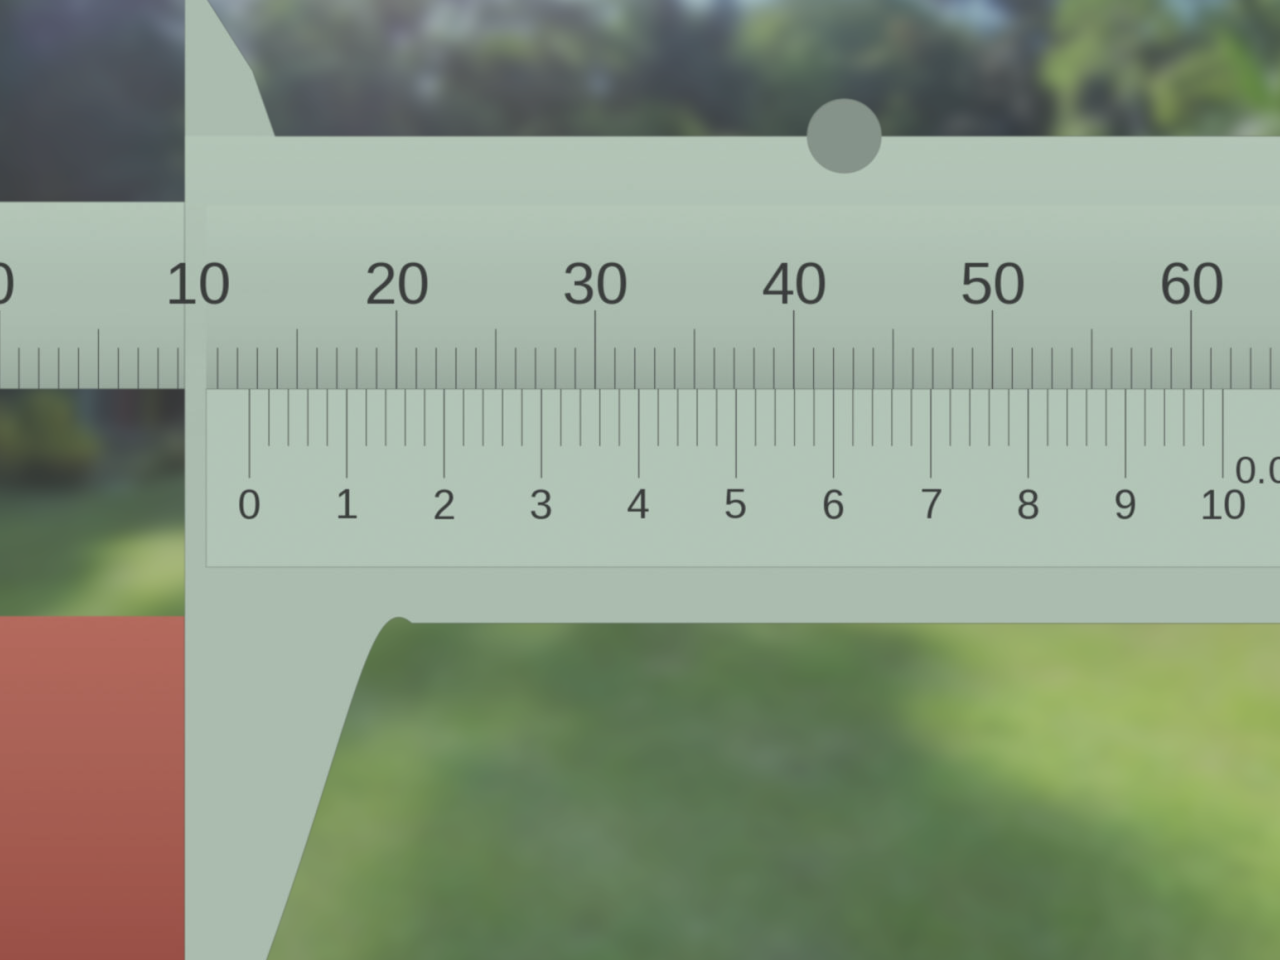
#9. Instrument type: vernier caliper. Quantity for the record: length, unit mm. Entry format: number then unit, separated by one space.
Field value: 12.6 mm
